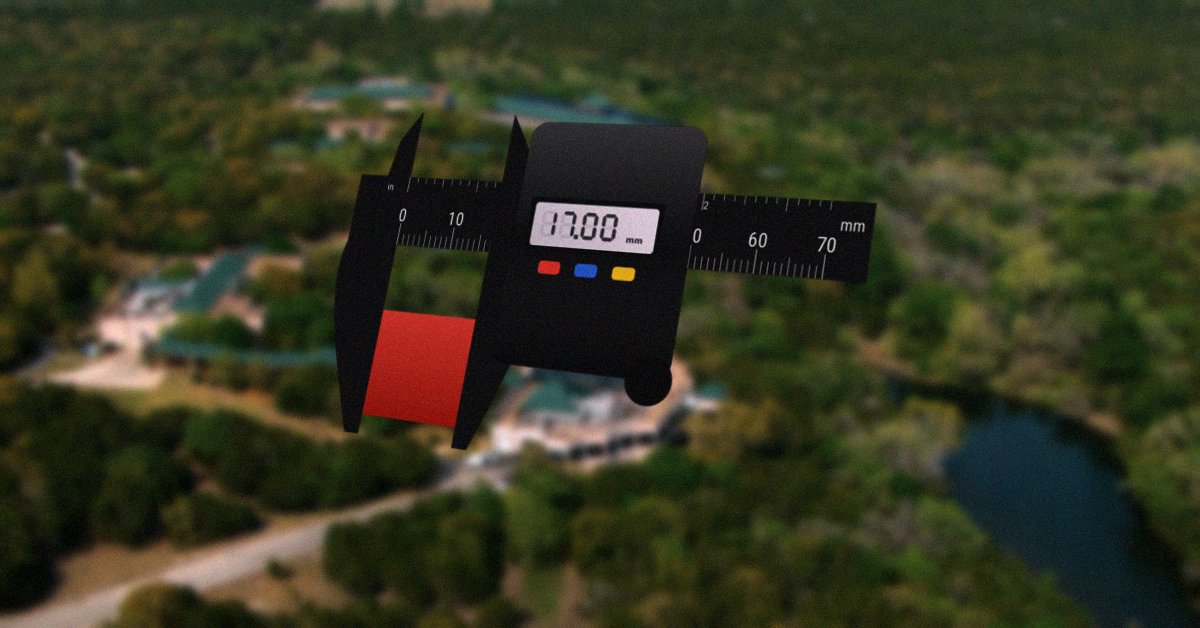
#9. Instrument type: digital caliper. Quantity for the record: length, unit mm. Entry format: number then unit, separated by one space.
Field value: 17.00 mm
